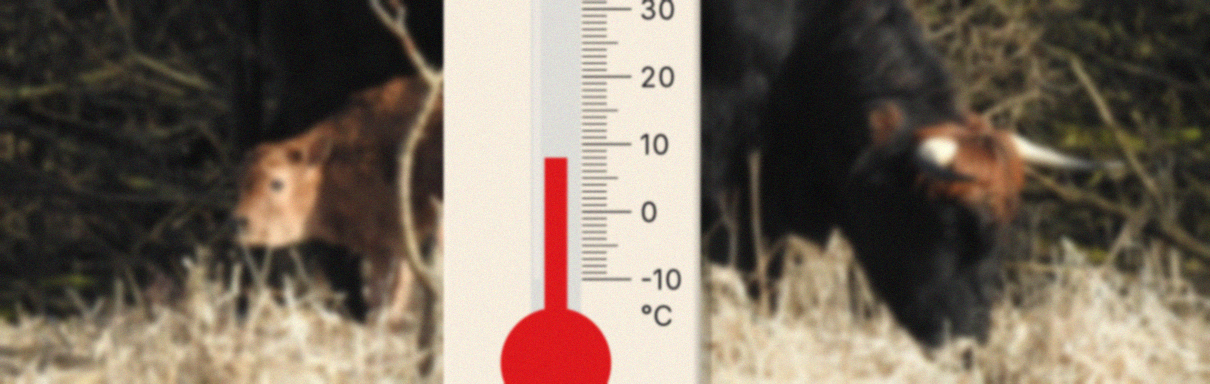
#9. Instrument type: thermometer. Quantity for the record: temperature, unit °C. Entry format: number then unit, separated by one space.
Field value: 8 °C
